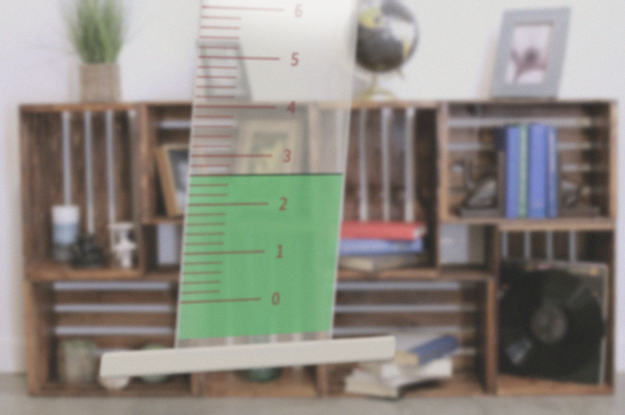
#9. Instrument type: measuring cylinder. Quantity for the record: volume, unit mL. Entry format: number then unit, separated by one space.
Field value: 2.6 mL
